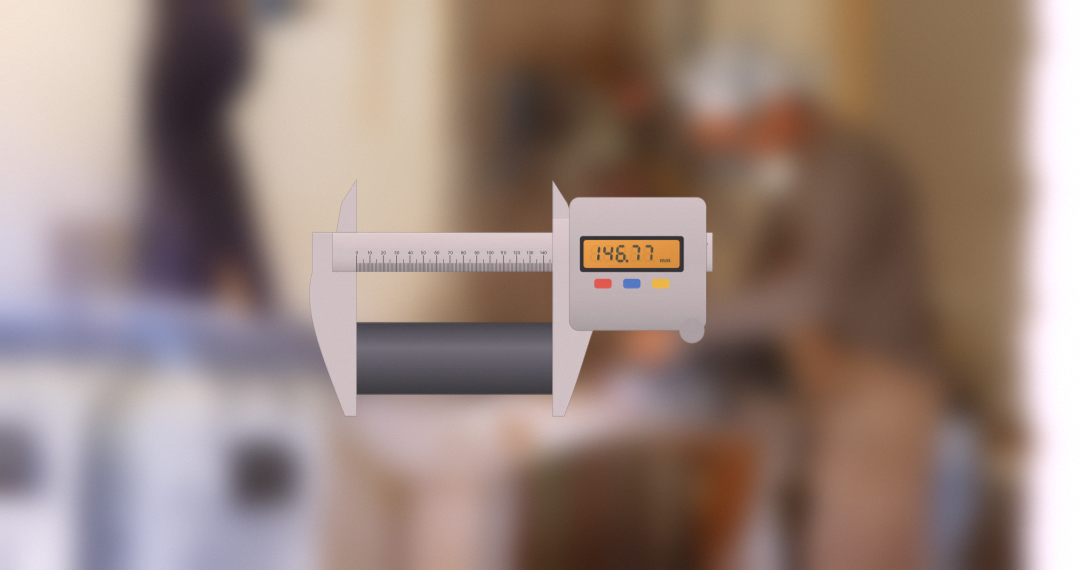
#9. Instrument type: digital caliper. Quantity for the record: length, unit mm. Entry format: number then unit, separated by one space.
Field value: 146.77 mm
